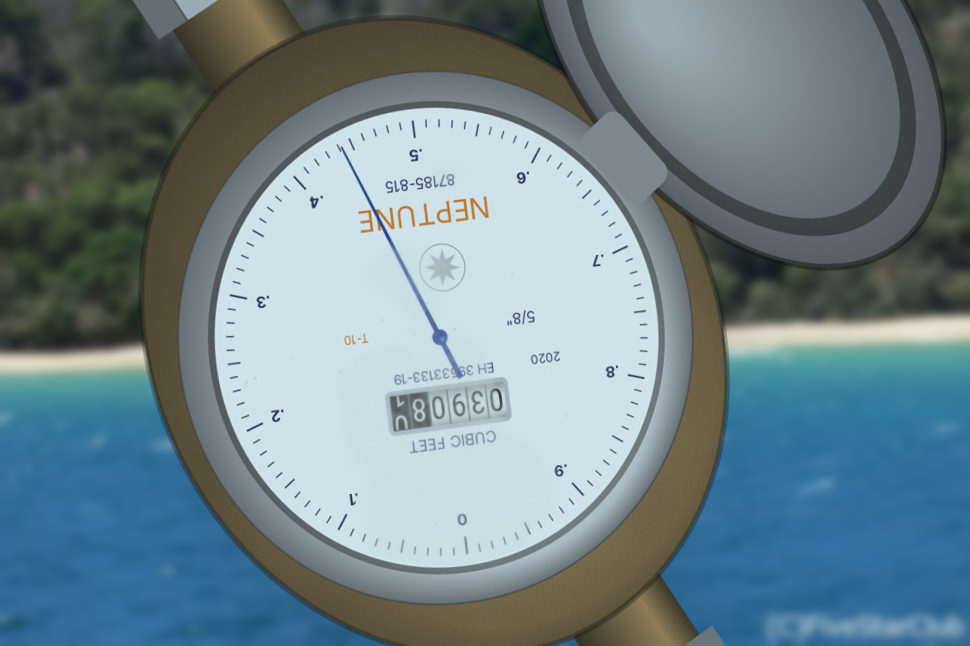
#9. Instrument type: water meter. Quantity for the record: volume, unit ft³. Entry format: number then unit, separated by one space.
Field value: 39080.44 ft³
